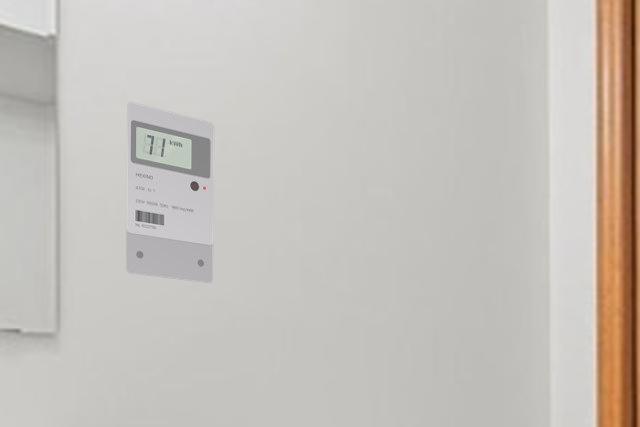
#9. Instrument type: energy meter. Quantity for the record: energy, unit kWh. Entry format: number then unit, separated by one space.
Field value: 71 kWh
